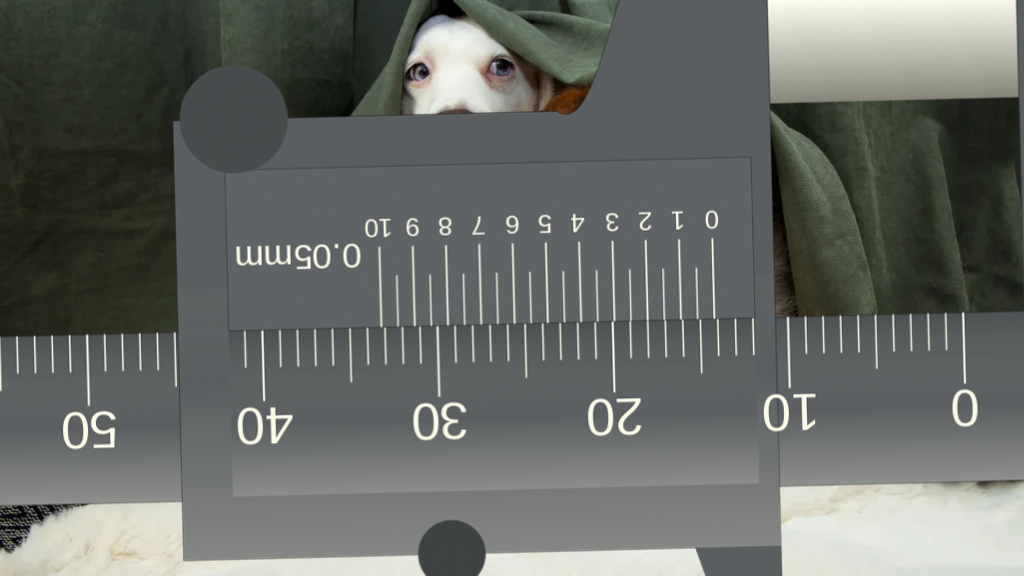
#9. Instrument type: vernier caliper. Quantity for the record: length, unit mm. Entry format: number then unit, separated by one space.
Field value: 14.2 mm
